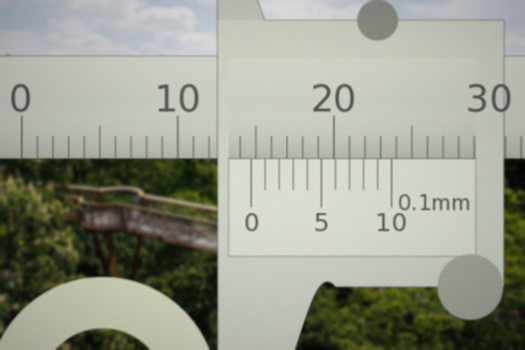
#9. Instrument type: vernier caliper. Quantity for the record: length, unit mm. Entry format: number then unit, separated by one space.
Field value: 14.7 mm
